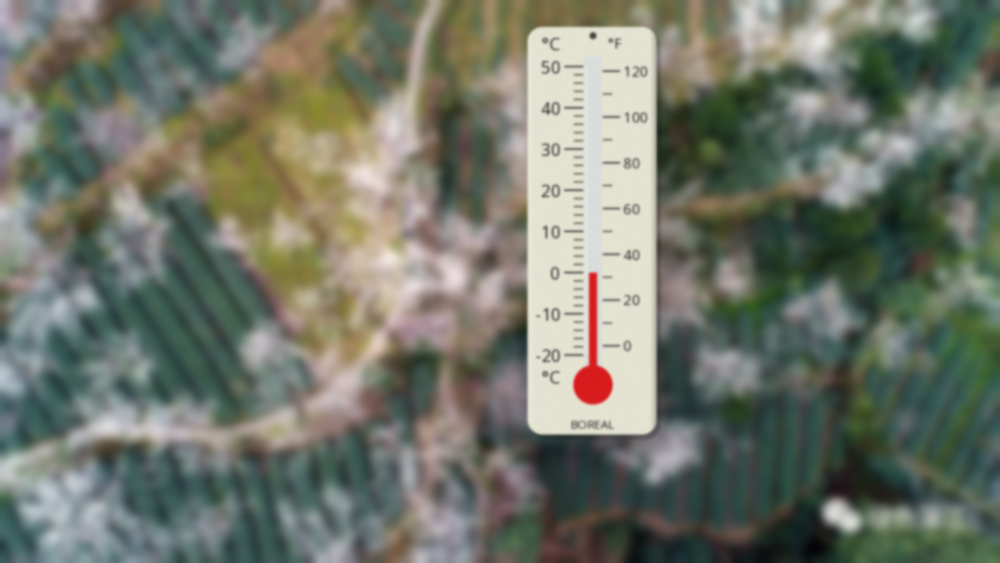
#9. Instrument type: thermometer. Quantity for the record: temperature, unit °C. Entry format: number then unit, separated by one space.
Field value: 0 °C
